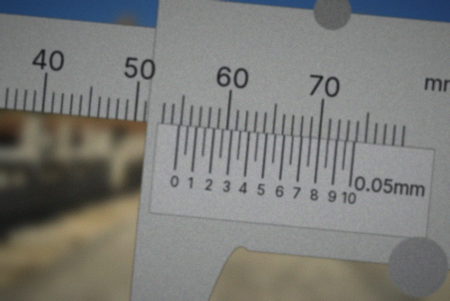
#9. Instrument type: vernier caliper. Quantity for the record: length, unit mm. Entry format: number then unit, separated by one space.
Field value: 54.8 mm
